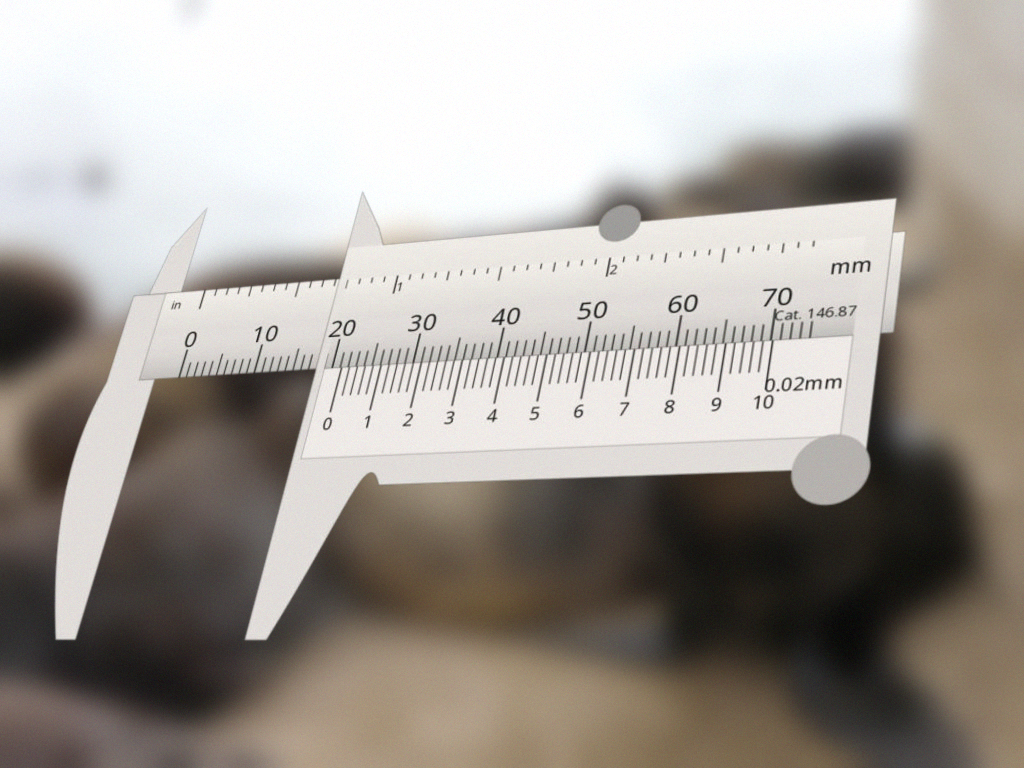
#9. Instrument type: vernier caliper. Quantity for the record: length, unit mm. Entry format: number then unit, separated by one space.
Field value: 21.2 mm
